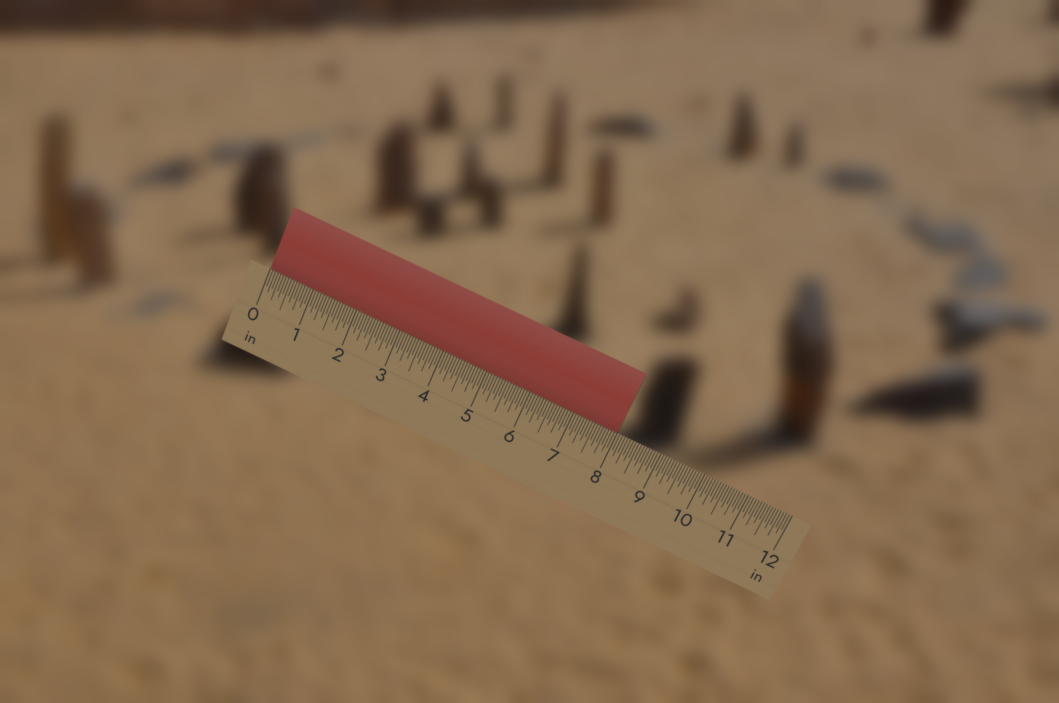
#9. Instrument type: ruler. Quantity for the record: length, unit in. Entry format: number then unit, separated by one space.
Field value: 8 in
